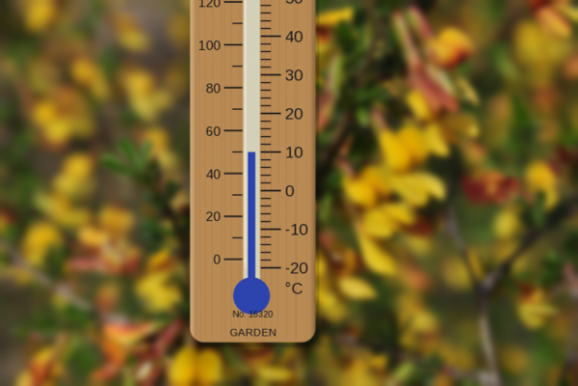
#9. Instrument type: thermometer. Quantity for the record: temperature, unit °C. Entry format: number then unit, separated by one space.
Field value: 10 °C
